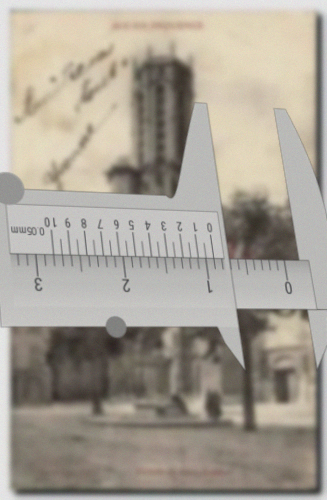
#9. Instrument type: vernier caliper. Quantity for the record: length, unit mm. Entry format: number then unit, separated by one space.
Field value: 9.0 mm
